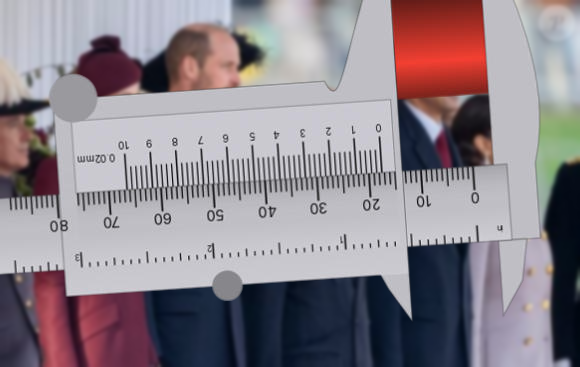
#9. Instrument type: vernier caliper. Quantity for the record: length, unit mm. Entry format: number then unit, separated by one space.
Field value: 17.5 mm
